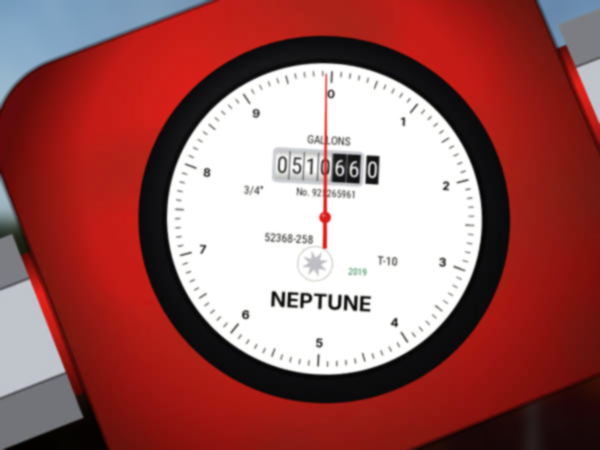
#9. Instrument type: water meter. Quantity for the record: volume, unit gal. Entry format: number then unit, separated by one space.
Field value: 510659.9 gal
